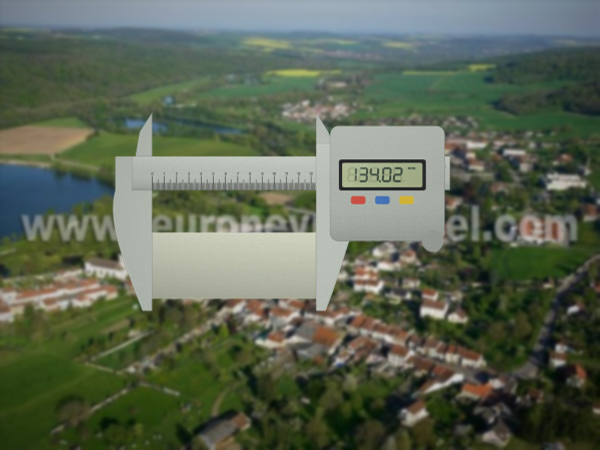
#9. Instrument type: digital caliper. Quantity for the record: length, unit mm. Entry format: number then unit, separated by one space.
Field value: 134.02 mm
